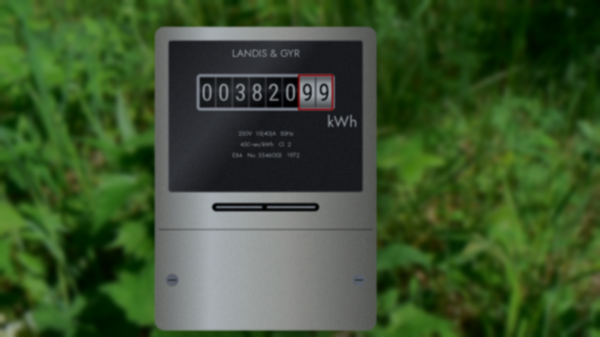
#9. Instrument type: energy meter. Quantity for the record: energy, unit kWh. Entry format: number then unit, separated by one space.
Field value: 3820.99 kWh
